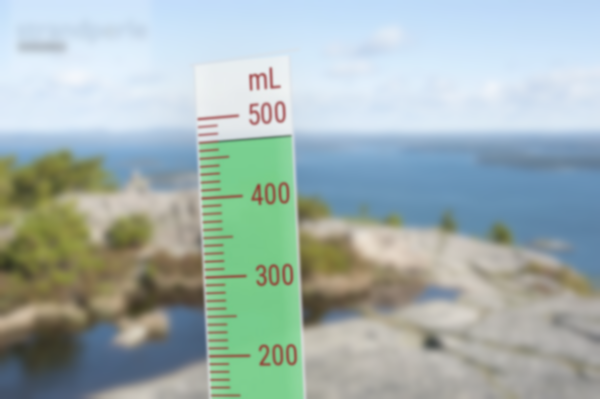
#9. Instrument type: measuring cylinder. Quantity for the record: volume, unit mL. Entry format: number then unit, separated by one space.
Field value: 470 mL
